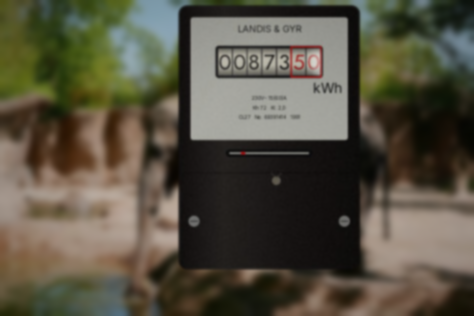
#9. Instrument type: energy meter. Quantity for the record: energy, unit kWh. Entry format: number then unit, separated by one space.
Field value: 873.50 kWh
